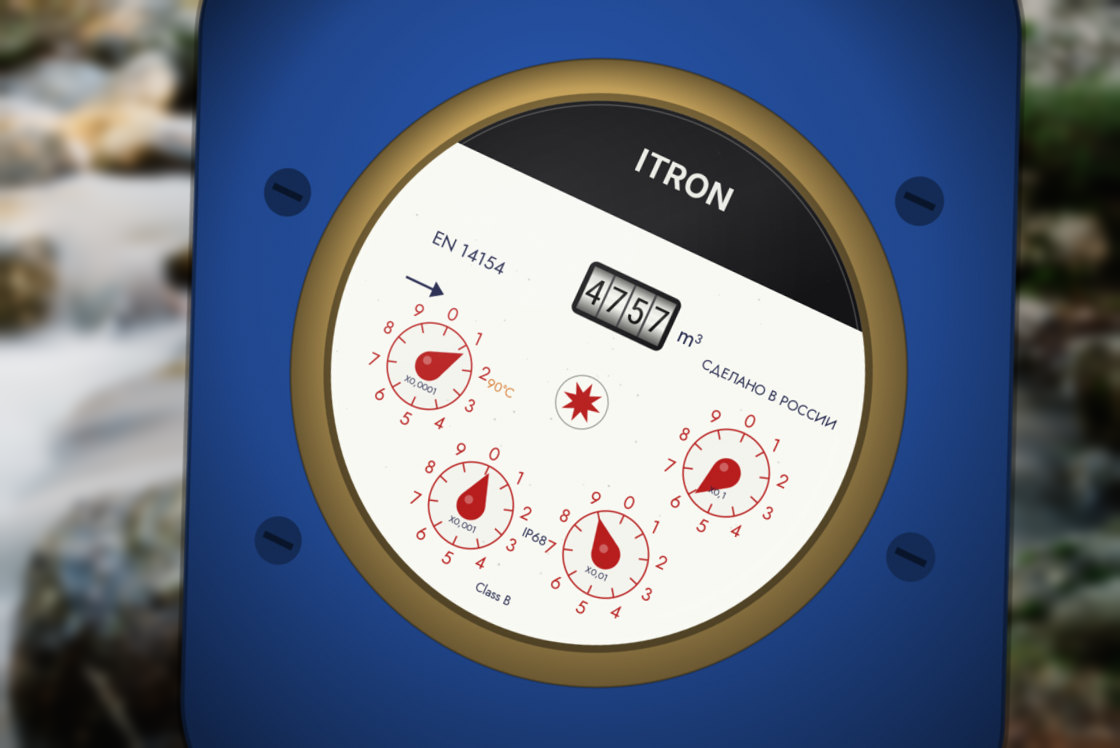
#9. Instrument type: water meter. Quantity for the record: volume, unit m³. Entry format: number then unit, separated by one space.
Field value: 4757.5901 m³
